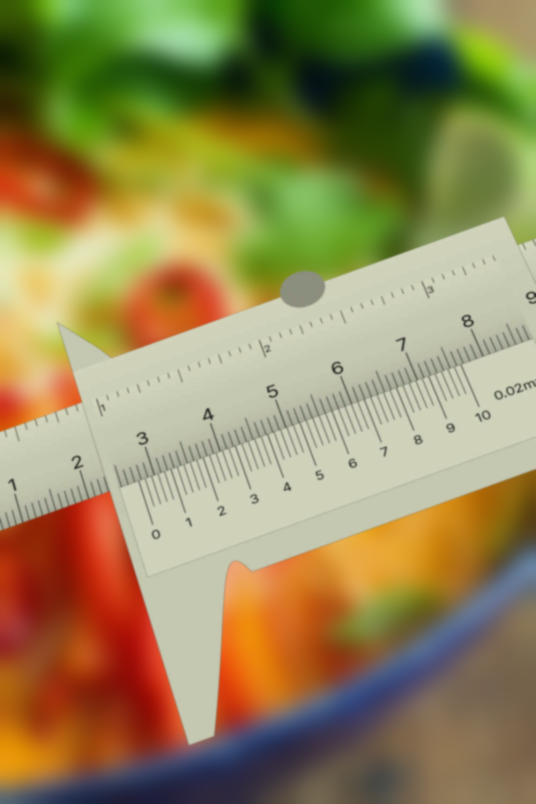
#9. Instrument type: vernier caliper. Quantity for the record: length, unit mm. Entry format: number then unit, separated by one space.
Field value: 27.6 mm
